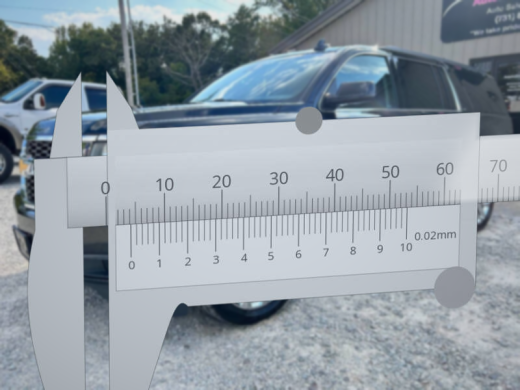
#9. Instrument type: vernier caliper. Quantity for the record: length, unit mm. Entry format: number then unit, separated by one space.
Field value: 4.2 mm
